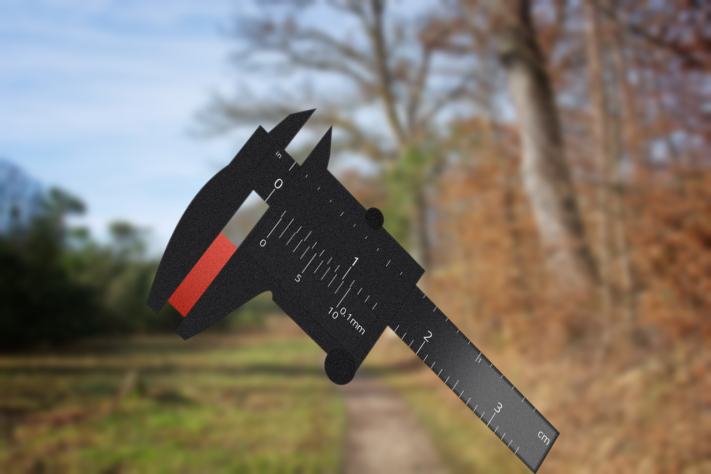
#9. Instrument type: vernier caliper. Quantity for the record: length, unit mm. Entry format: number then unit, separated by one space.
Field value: 2.1 mm
